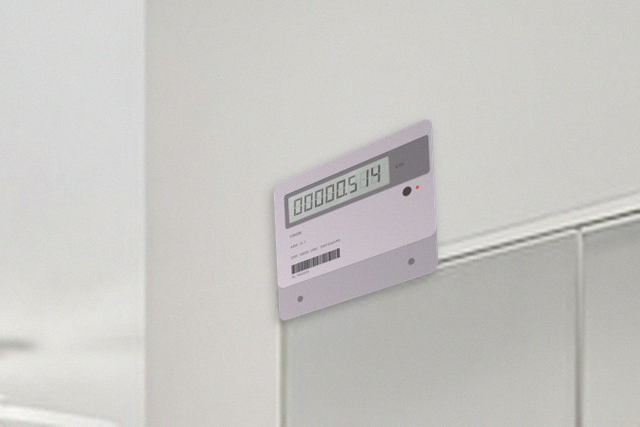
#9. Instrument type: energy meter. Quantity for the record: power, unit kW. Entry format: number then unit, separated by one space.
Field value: 0.514 kW
